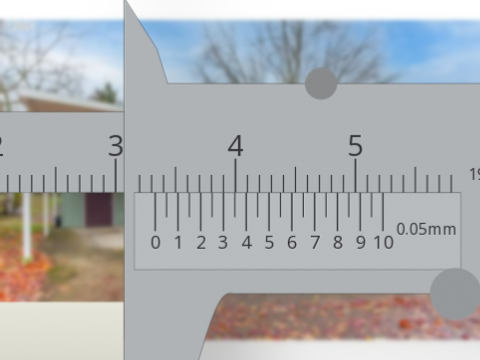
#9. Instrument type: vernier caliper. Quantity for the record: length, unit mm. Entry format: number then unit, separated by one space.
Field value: 33.3 mm
